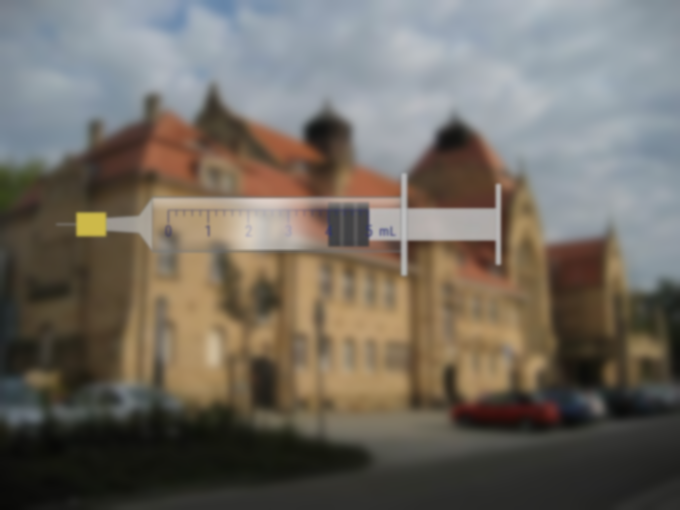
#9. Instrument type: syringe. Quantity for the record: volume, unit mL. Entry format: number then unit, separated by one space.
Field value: 4 mL
